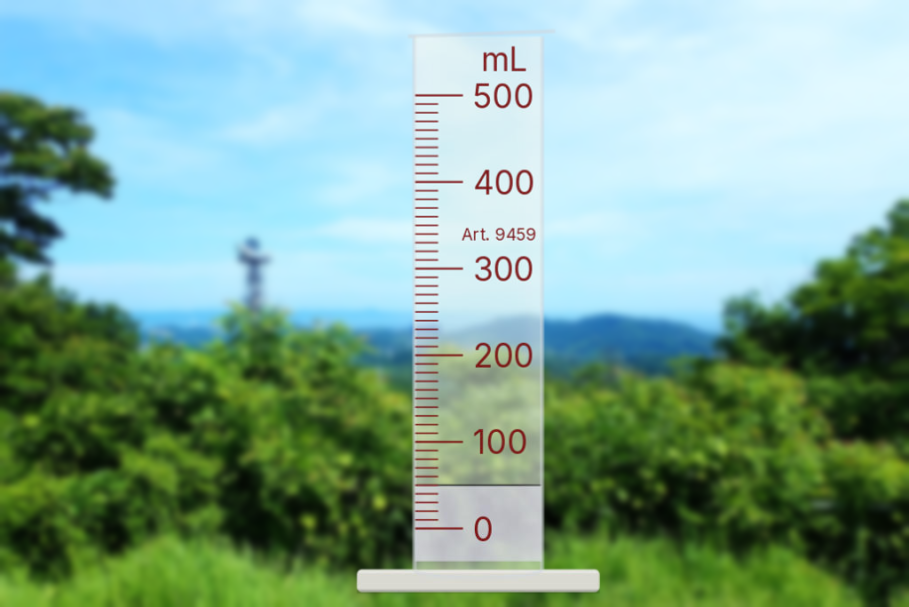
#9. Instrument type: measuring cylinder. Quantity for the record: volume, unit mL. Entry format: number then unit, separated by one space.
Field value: 50 mL
